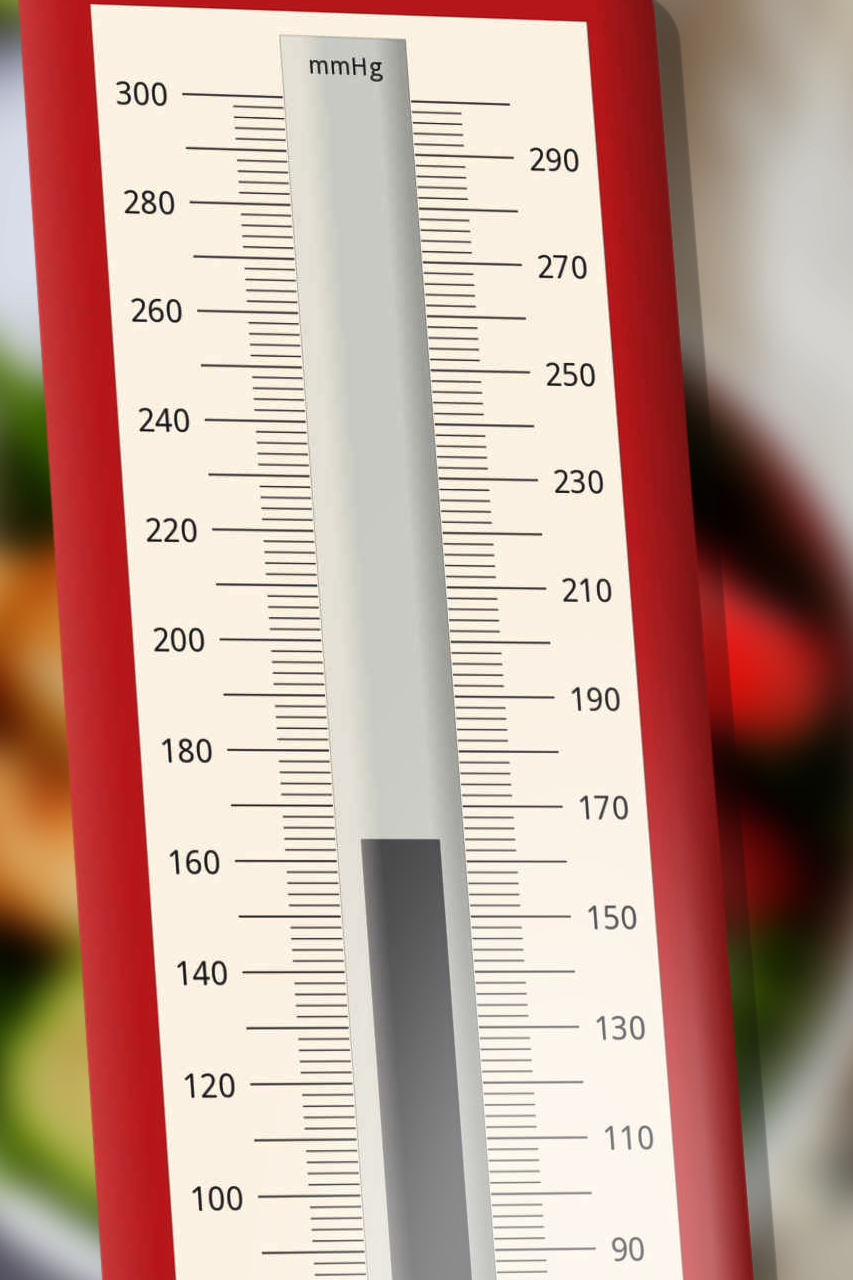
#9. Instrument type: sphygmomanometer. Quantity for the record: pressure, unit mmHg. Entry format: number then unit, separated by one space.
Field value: 164 mmHg
